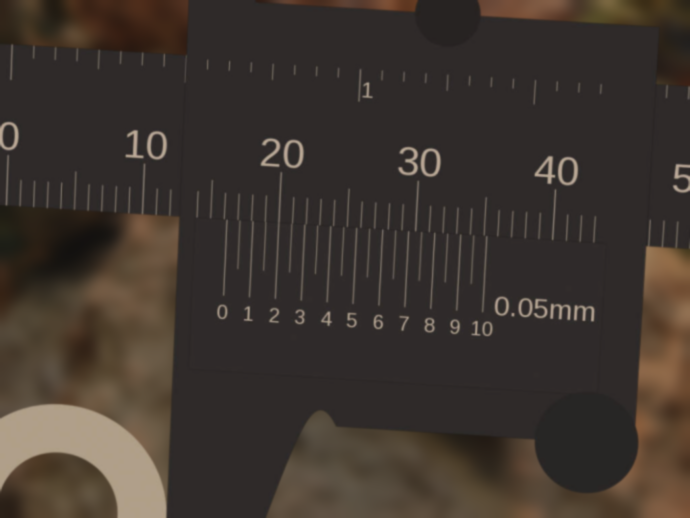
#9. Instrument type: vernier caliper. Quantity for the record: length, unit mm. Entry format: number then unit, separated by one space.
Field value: 16.2 mm
